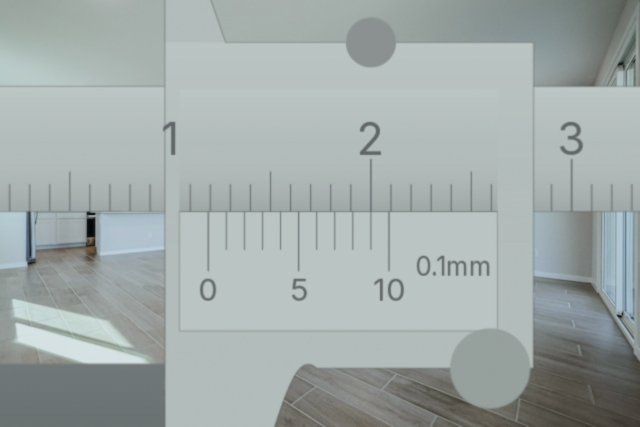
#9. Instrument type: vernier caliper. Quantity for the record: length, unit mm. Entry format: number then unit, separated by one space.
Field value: 11.9 mm
